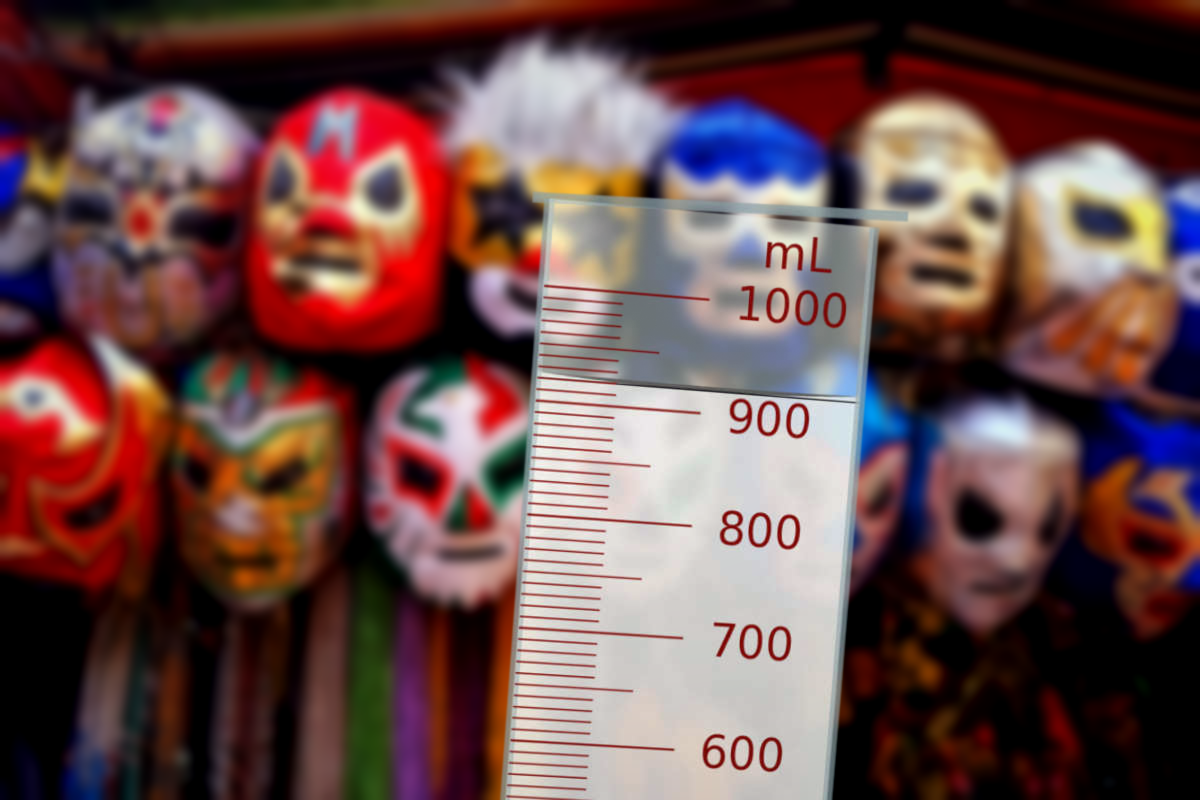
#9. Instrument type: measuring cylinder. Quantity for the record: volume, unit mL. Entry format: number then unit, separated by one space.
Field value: 920 mL
